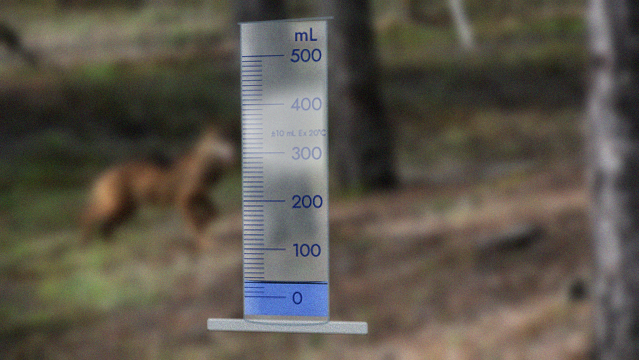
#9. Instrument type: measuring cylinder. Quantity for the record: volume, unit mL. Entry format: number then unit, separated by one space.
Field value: 30 mL
